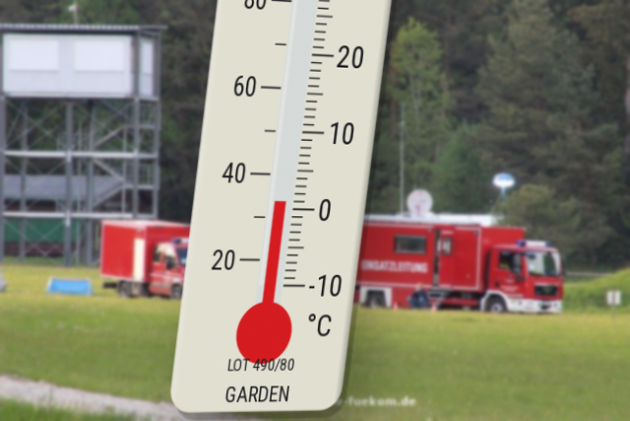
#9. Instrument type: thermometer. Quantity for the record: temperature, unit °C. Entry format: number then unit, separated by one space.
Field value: 1 °C
